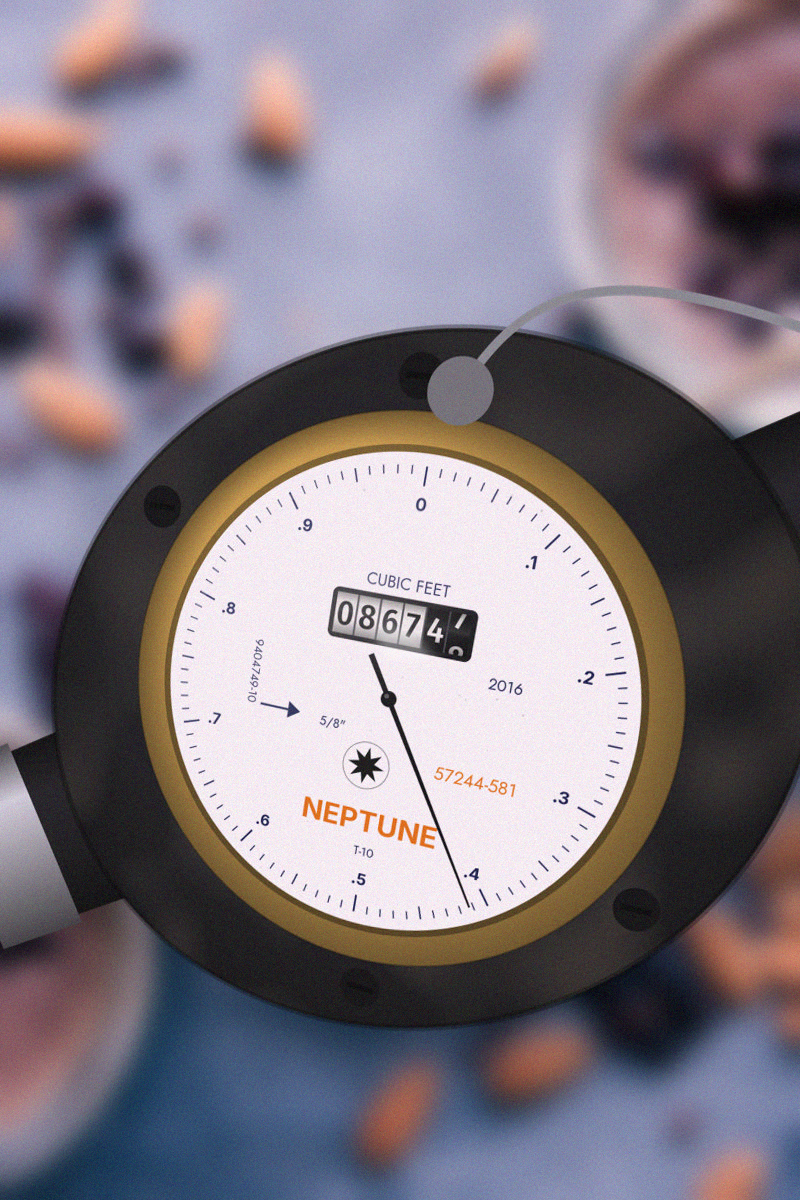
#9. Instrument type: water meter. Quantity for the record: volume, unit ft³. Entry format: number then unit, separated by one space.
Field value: 86747.41 ft³
